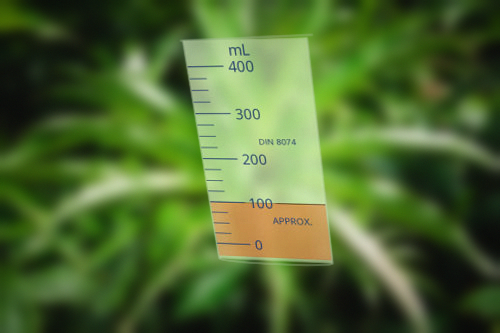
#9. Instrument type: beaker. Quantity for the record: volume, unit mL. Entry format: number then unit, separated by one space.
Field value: 100 mL
